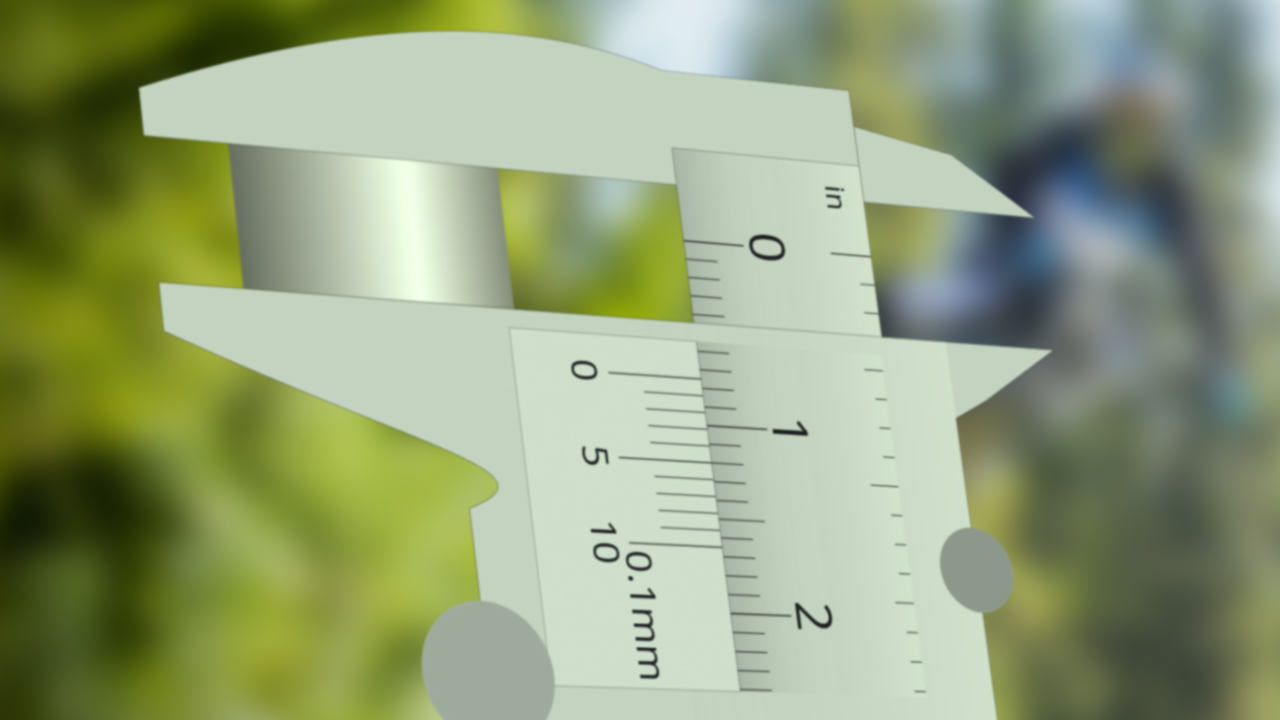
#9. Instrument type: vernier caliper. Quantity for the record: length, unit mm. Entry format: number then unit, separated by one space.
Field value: 7.5 mm
